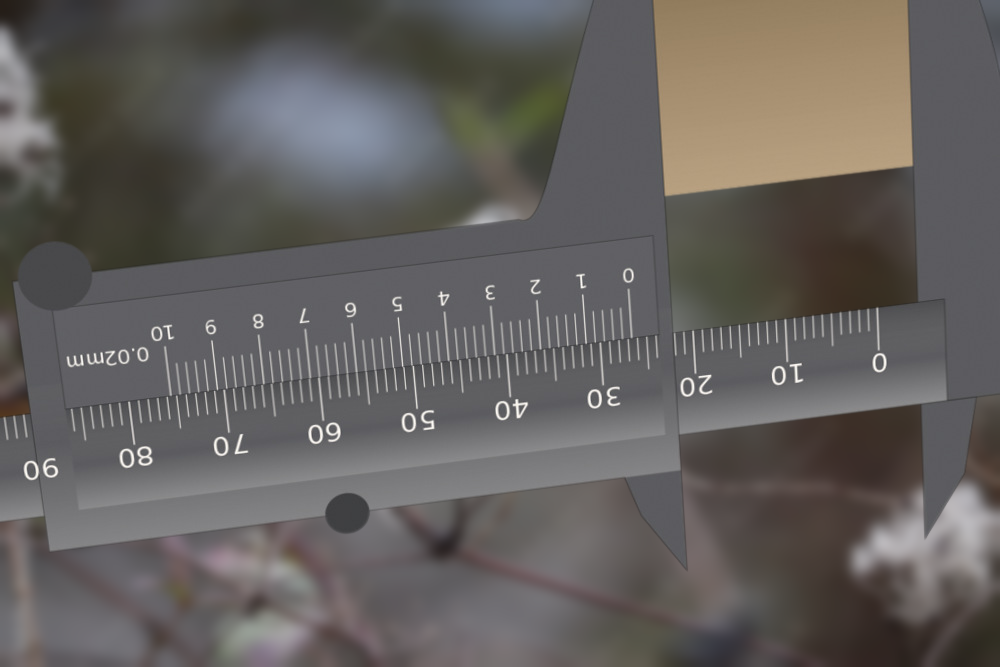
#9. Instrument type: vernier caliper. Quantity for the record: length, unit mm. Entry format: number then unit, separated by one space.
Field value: 26.6 mm
